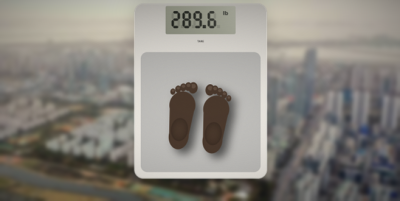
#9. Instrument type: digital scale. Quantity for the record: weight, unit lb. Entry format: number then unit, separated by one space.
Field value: 289.6 lb
